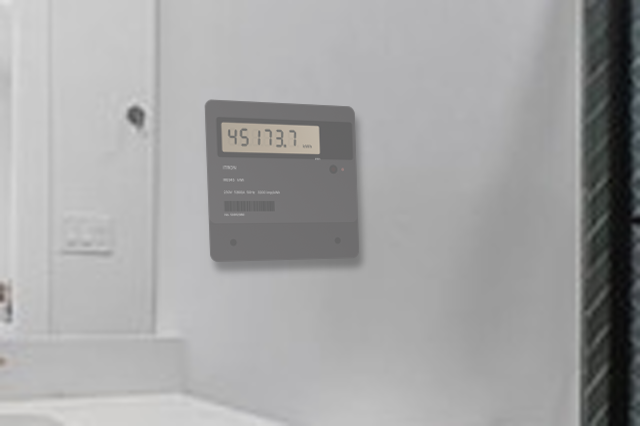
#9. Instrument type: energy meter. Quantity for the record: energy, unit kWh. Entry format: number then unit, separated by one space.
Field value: 45173.7 kWh
